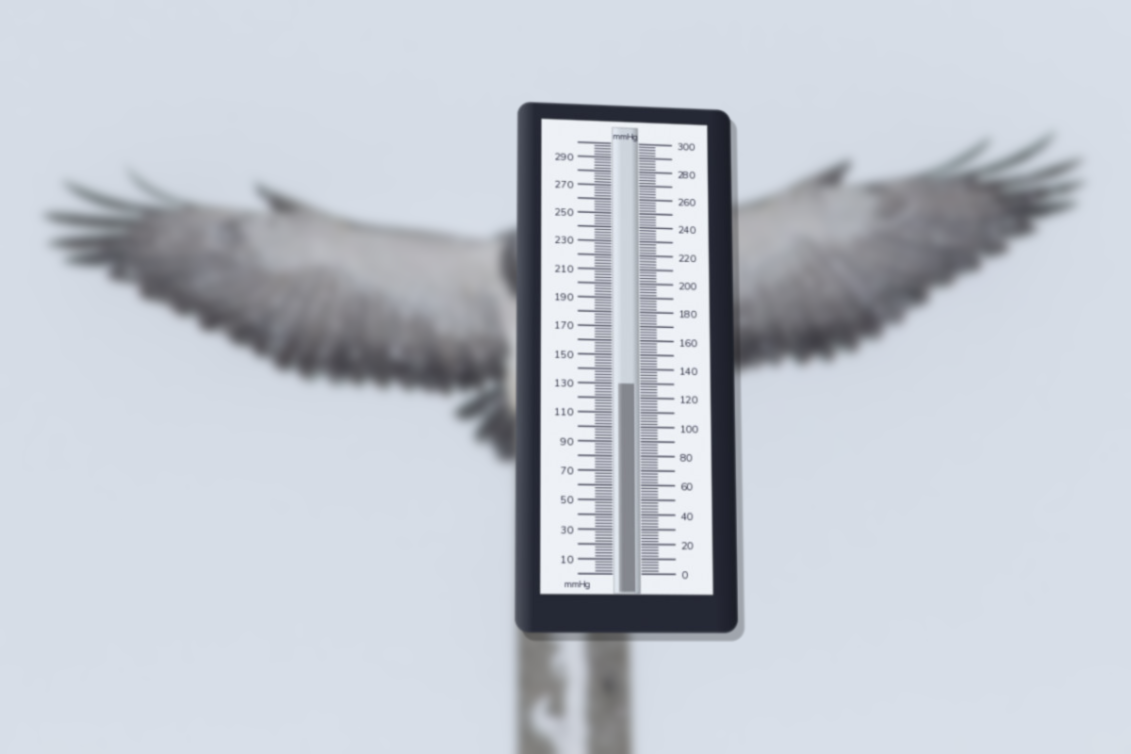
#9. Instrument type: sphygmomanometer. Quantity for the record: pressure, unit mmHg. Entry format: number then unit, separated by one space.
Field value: 130 mmHg
